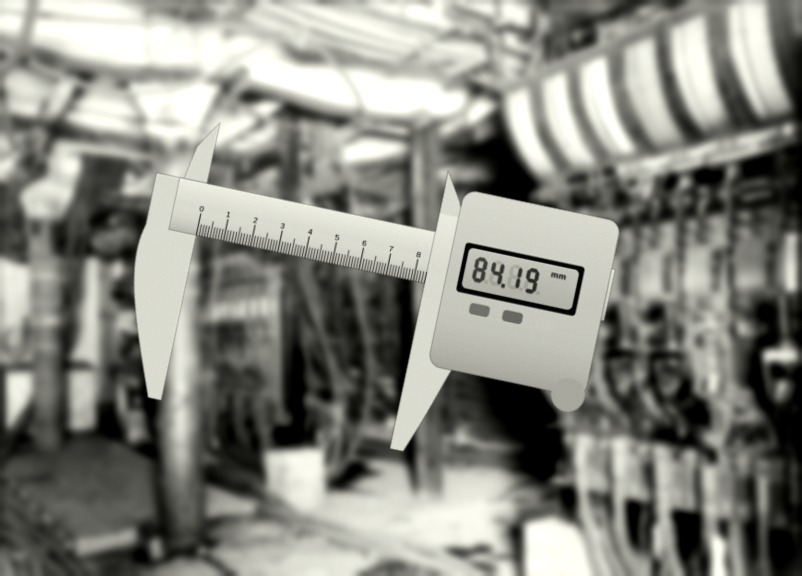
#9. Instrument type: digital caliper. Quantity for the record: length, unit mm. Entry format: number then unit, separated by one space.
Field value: 84.19 mm
